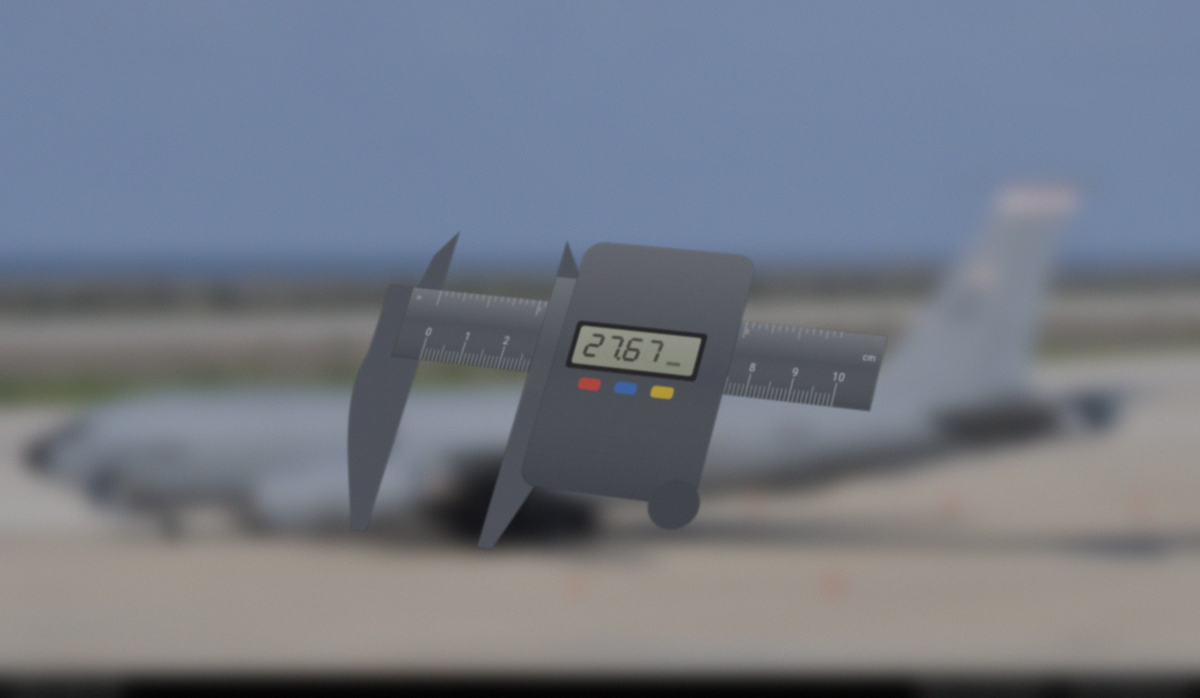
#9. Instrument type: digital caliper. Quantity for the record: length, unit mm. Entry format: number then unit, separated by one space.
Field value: 27.67 mm
